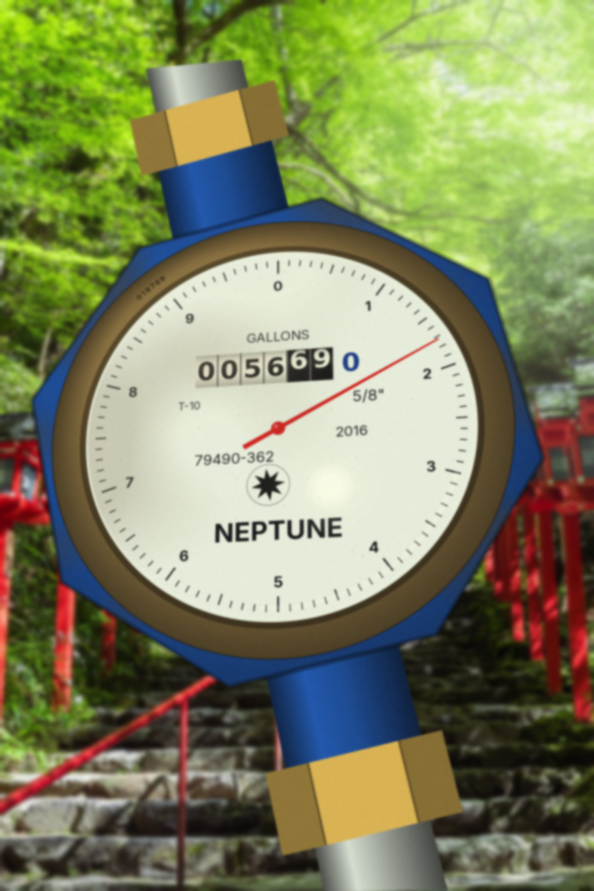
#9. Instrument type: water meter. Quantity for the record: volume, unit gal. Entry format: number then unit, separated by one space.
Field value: 56691.7 gal
